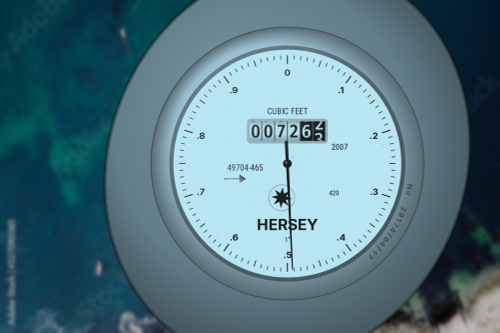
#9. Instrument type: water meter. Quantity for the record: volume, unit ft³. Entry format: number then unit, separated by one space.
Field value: 7262.49 ft³
